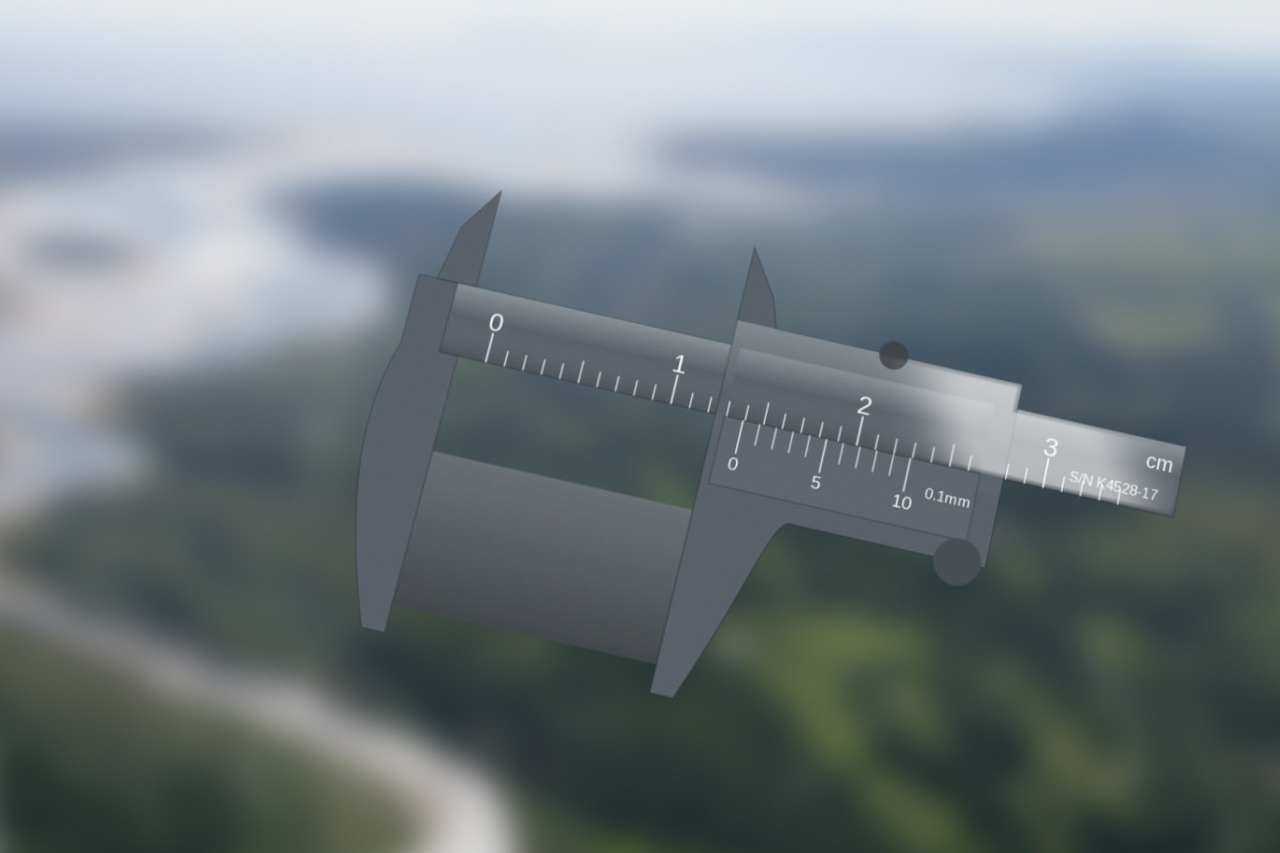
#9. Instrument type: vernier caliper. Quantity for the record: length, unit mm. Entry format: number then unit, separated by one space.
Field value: 13.9 mm
